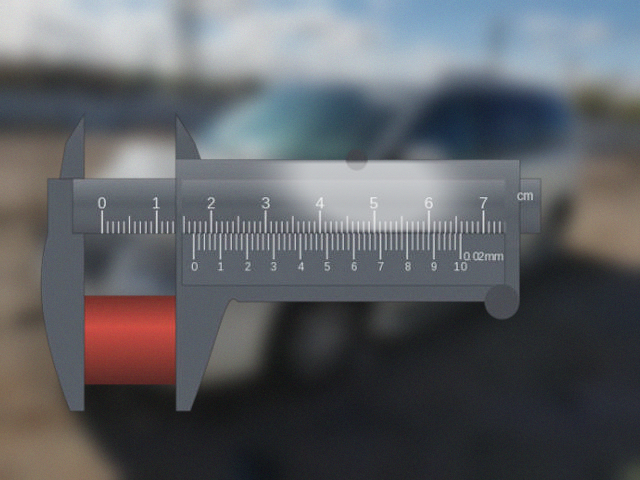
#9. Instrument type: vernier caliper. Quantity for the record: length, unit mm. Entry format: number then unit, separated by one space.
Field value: 16.8 mm
